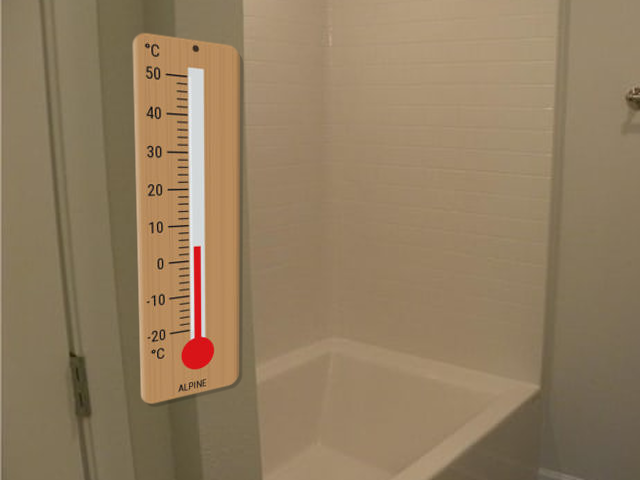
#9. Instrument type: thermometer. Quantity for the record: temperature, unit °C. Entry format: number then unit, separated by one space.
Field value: 4 °C
